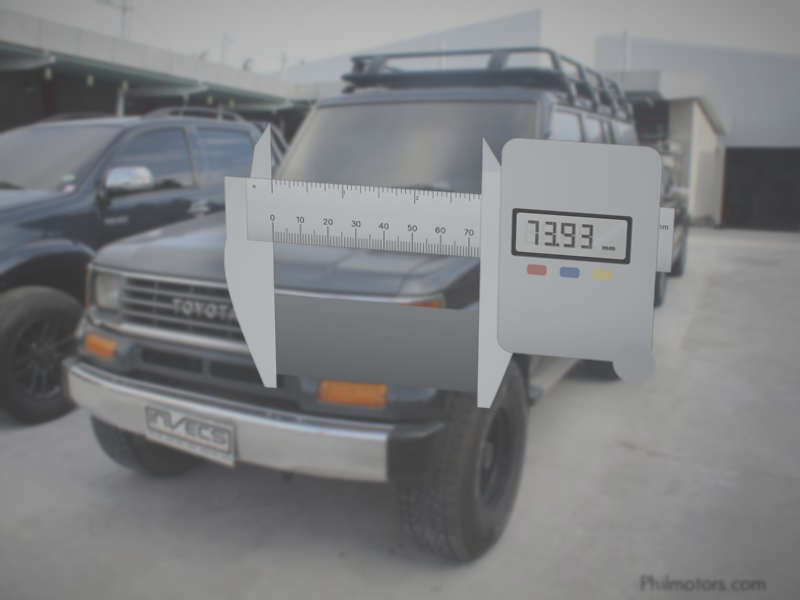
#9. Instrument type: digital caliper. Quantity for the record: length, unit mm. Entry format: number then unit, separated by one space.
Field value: 73.93 mm
